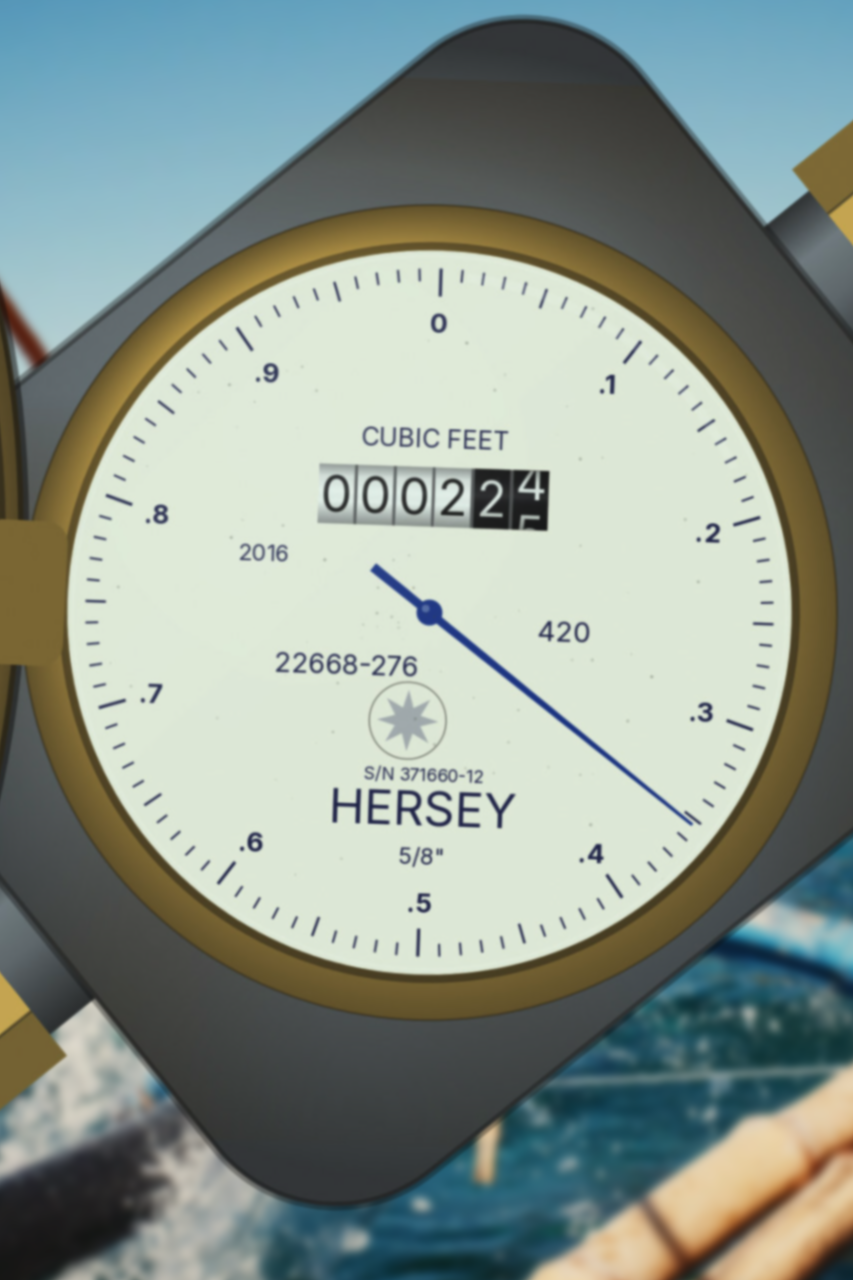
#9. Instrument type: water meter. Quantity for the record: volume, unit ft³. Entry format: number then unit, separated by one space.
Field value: 224.35 ft³
